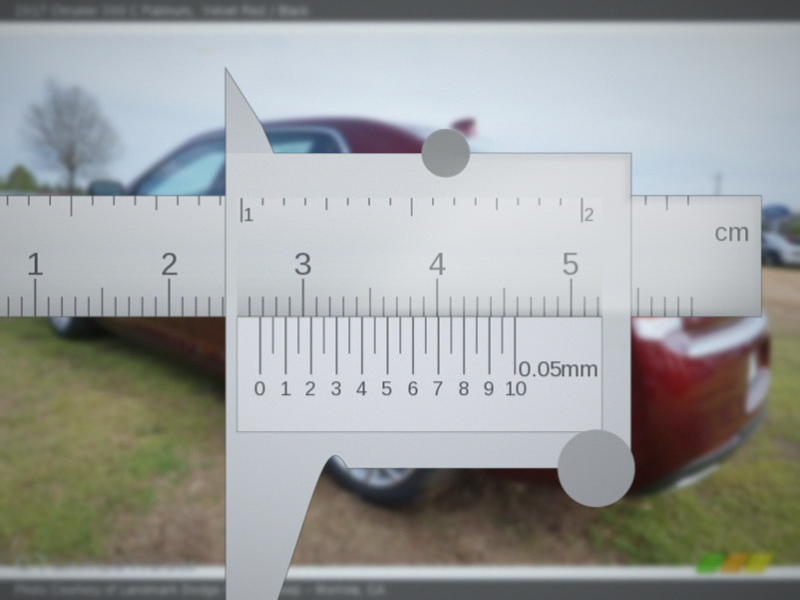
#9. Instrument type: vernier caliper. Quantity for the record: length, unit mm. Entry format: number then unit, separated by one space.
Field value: 26.8 mm
